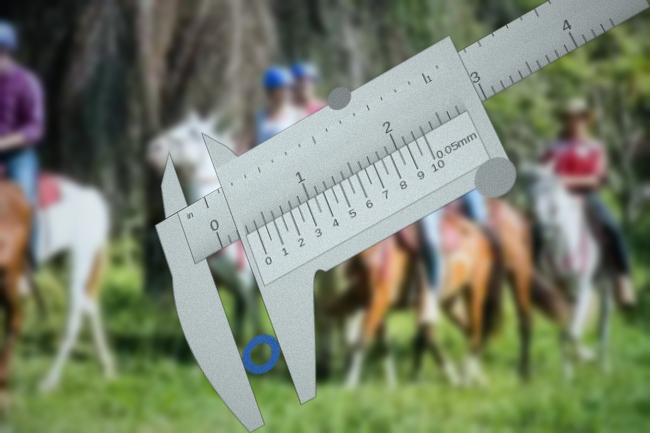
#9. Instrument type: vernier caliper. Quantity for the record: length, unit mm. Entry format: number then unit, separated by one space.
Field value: 4.0 mm
